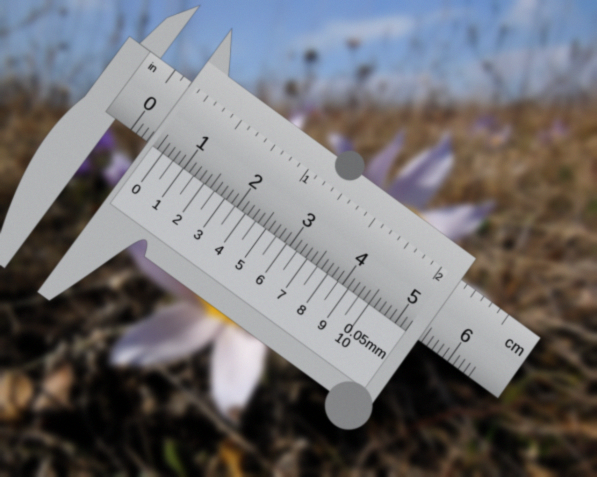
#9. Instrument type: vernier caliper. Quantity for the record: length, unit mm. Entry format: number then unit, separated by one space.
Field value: 6.0 mm
